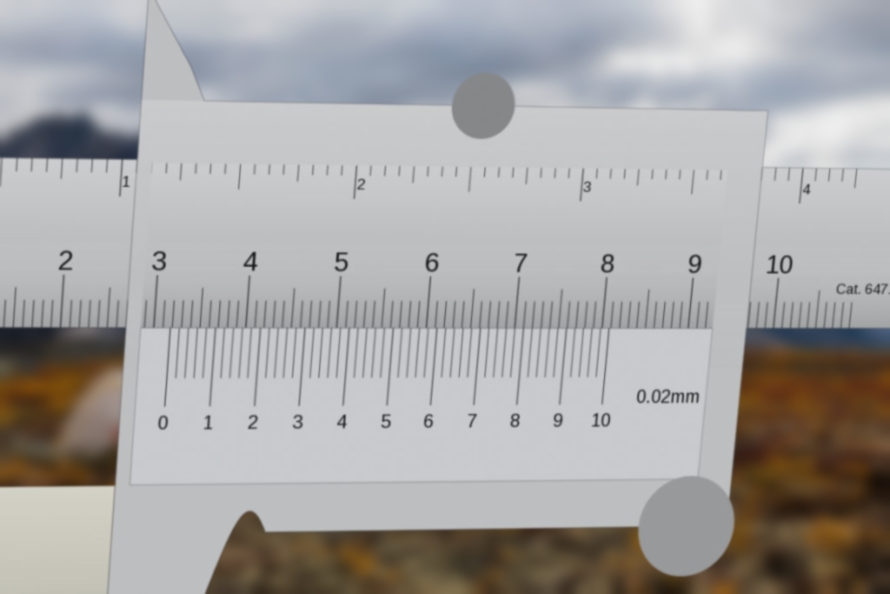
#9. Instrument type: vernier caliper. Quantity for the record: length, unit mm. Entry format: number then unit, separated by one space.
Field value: 31.8 mm
